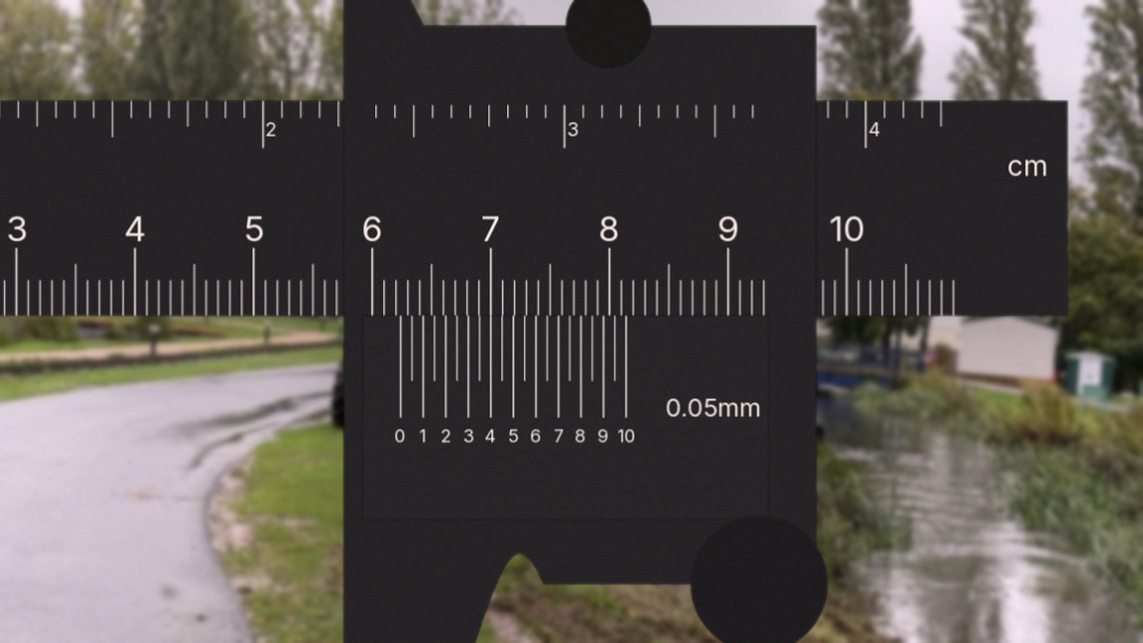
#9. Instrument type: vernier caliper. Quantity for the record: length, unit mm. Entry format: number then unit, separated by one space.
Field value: 62.4 mm
